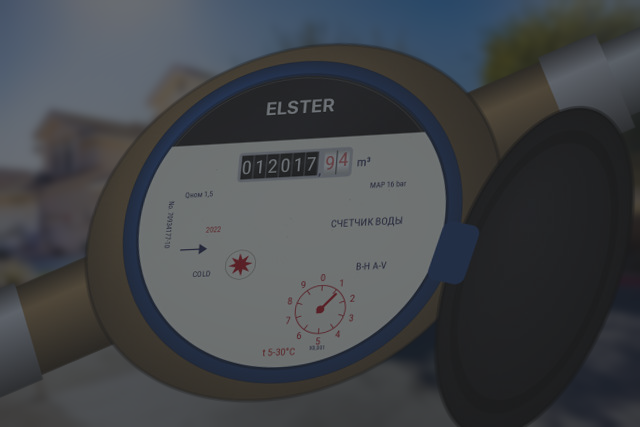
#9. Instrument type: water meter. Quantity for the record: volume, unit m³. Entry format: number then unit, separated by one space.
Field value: 12017.941 m³
